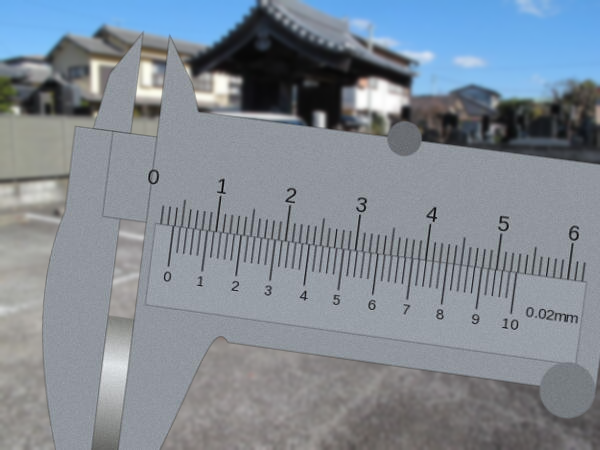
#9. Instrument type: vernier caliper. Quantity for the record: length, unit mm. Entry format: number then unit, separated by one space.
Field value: 3.8 mm
